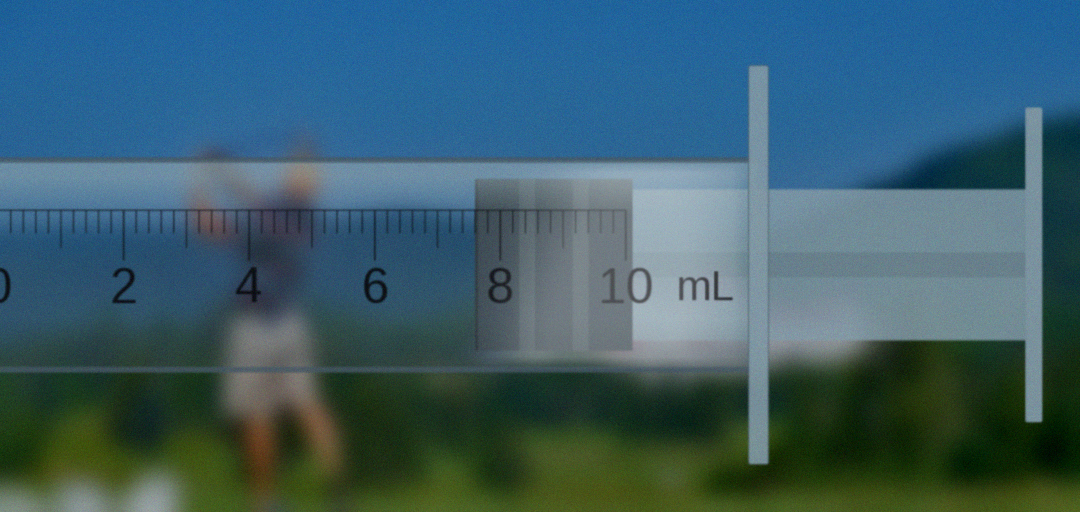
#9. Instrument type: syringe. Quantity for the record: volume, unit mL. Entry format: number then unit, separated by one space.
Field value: 7.6 mL
